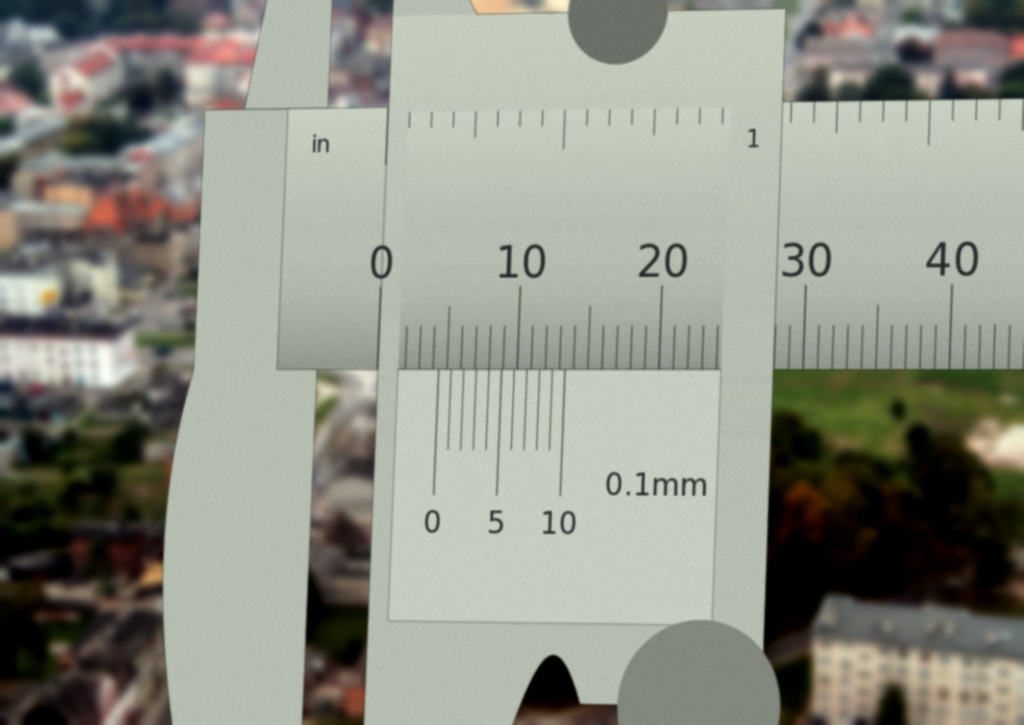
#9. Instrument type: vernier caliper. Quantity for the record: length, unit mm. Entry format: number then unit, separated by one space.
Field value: 4.4 mm
